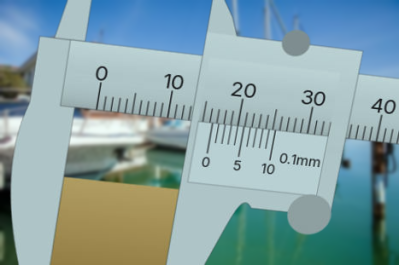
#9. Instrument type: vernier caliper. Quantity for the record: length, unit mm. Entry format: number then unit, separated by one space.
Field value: 16.4 mm
